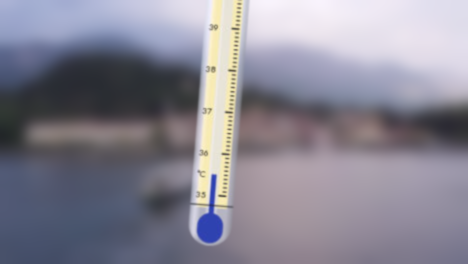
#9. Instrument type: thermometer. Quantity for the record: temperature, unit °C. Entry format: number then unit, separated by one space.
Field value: 35.5 °C
